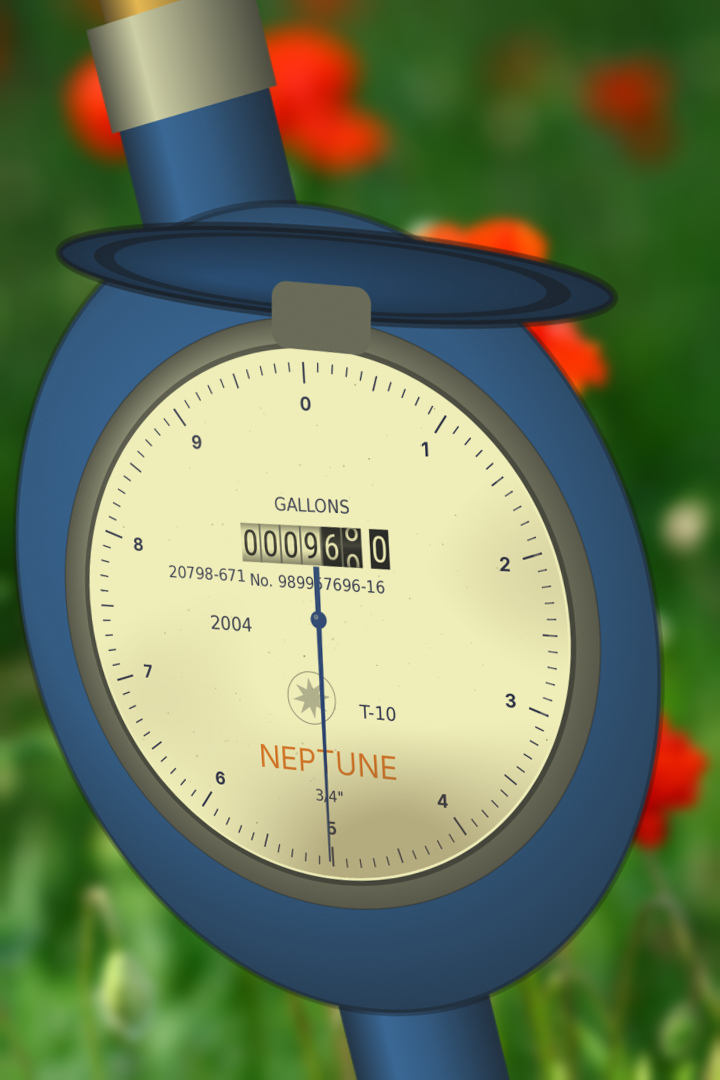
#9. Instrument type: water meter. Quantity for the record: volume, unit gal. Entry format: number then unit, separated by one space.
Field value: 9685.0 gal
